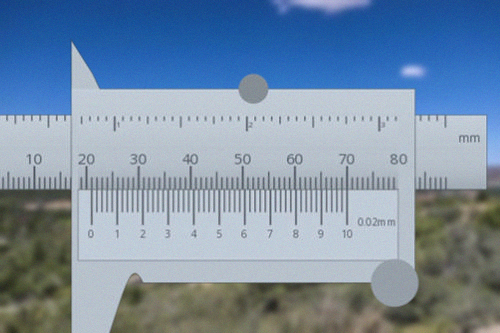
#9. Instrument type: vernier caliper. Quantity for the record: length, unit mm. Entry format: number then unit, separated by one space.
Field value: 21.0 mm
